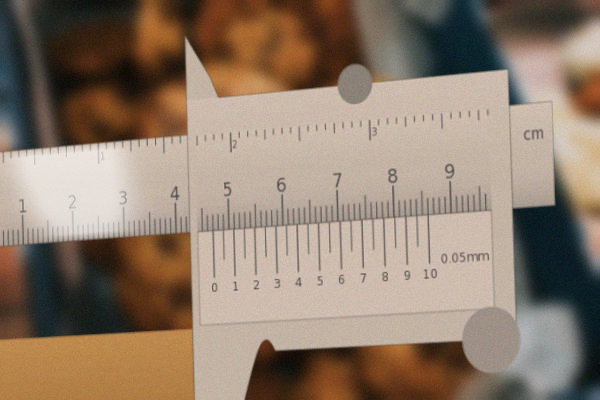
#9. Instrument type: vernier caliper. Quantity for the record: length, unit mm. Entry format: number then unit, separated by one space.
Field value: 47.0 mm
